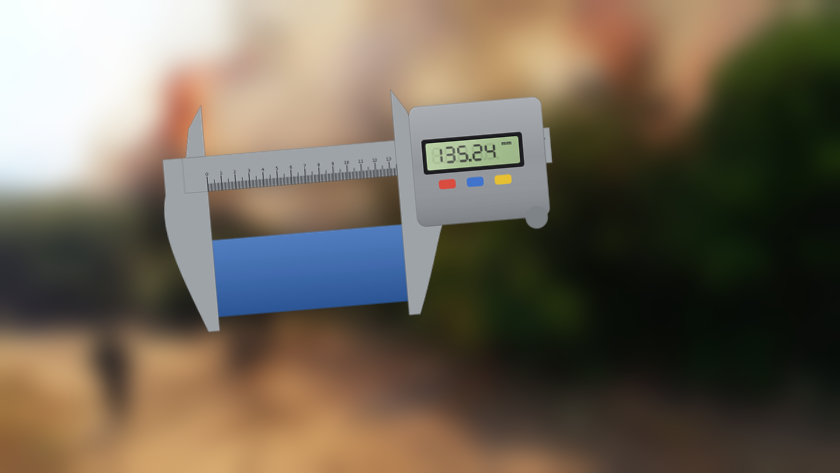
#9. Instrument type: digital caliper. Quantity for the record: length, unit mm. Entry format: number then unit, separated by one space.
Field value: 135.24 mm
